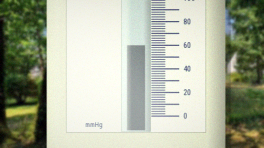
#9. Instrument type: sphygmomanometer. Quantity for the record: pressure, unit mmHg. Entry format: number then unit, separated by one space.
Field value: 60 mmHg
